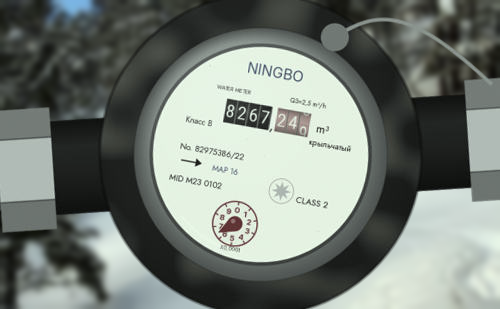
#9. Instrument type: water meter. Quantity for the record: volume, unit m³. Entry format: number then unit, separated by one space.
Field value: 8267.2486 m³
